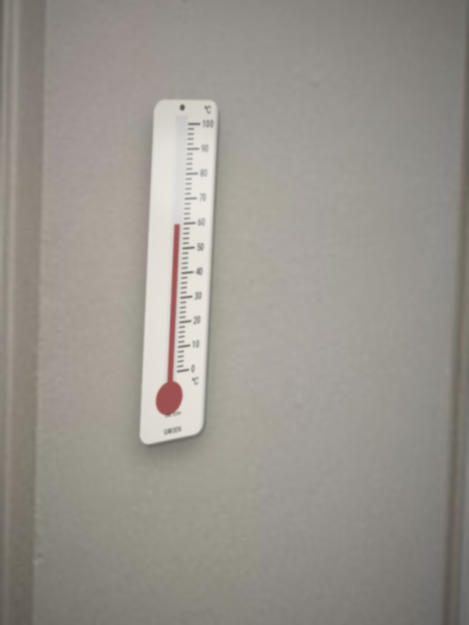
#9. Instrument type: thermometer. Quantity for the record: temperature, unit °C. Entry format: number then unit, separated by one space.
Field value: 60 °C
